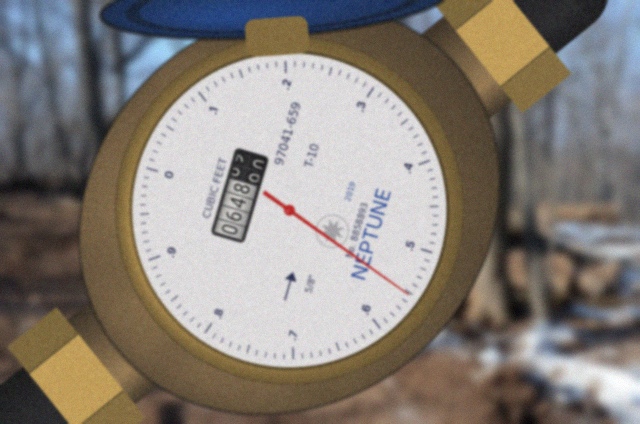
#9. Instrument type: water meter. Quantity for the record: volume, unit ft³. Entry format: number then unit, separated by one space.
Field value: 64889.55 ft³
